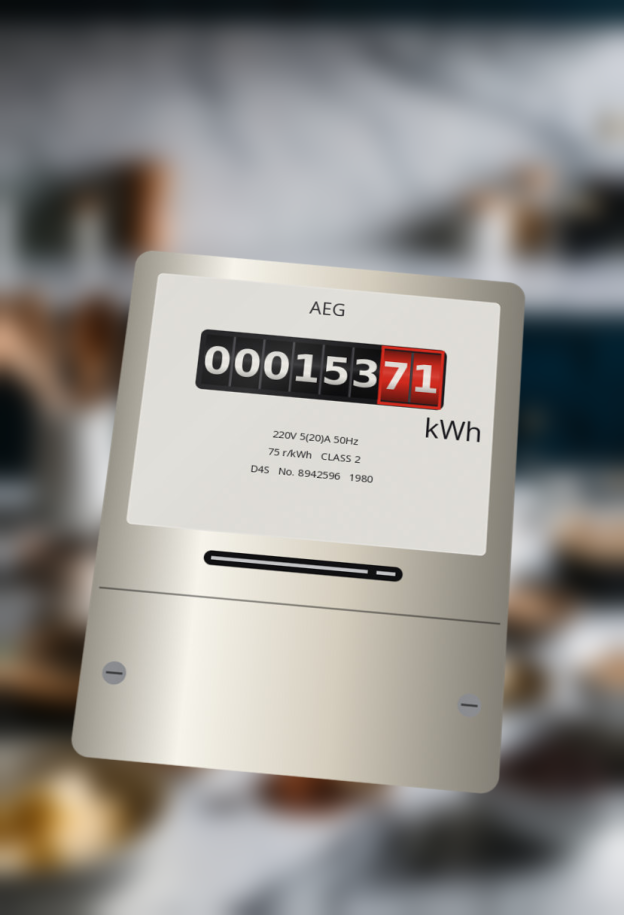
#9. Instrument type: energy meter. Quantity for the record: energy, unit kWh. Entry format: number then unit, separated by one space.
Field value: 153.71 kWh
